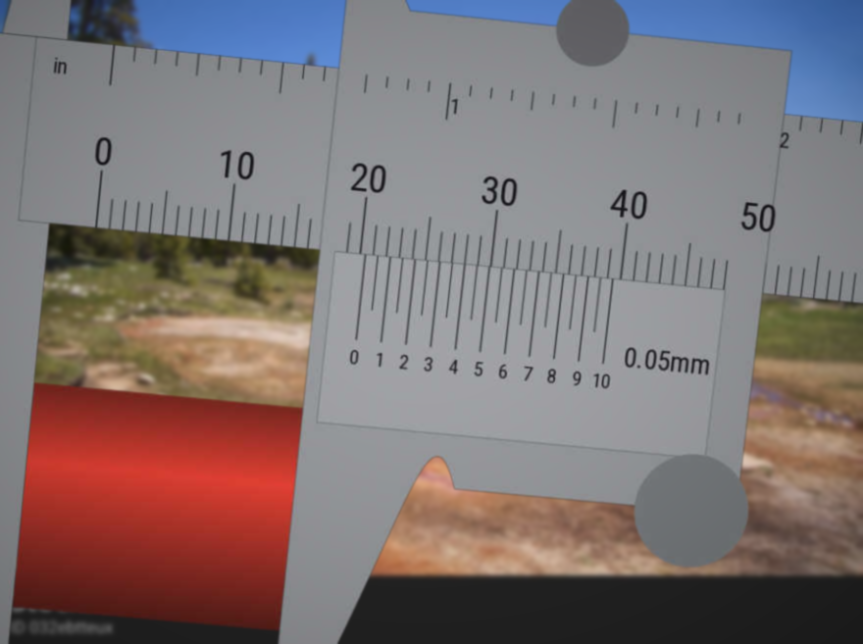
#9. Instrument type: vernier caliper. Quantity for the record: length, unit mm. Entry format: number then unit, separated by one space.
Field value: 20.4 mm
